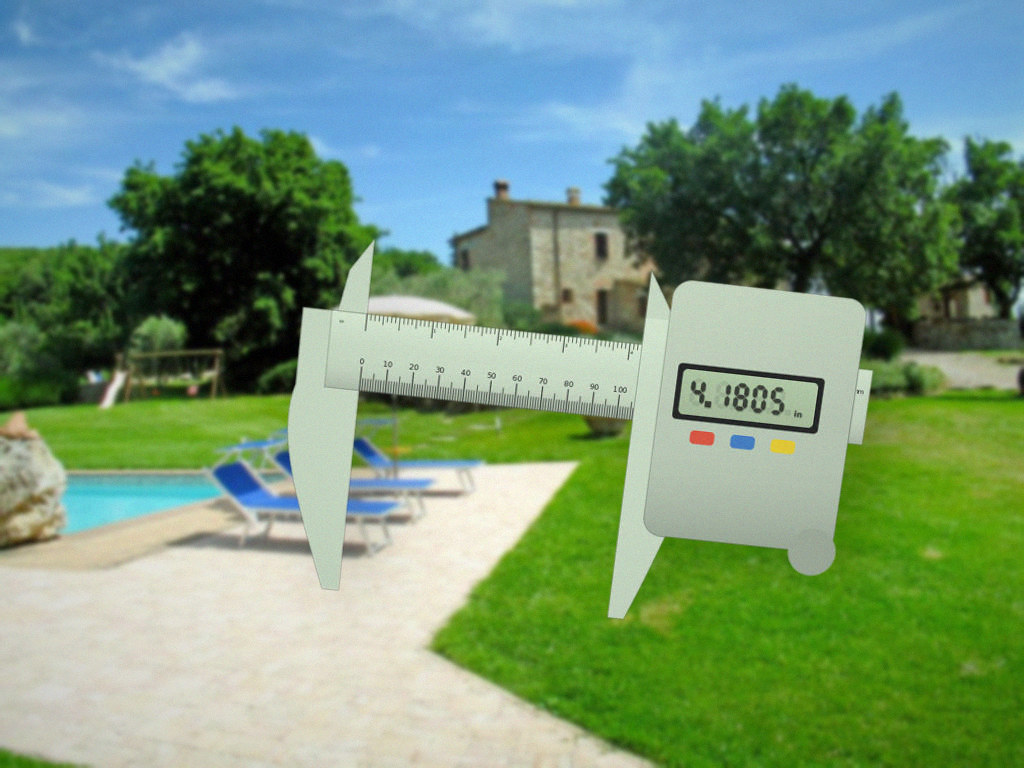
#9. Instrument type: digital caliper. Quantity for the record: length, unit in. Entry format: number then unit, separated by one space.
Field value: 4.1805 in
